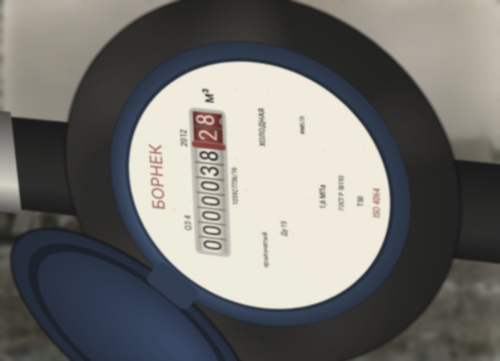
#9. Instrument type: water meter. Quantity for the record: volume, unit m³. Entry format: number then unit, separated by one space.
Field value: 38.28 m³
